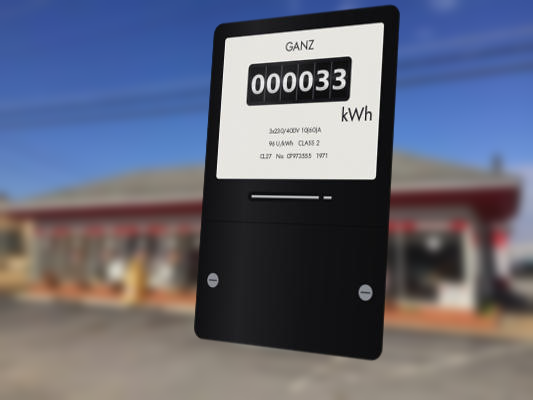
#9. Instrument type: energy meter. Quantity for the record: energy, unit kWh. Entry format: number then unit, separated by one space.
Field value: 33 kWh
